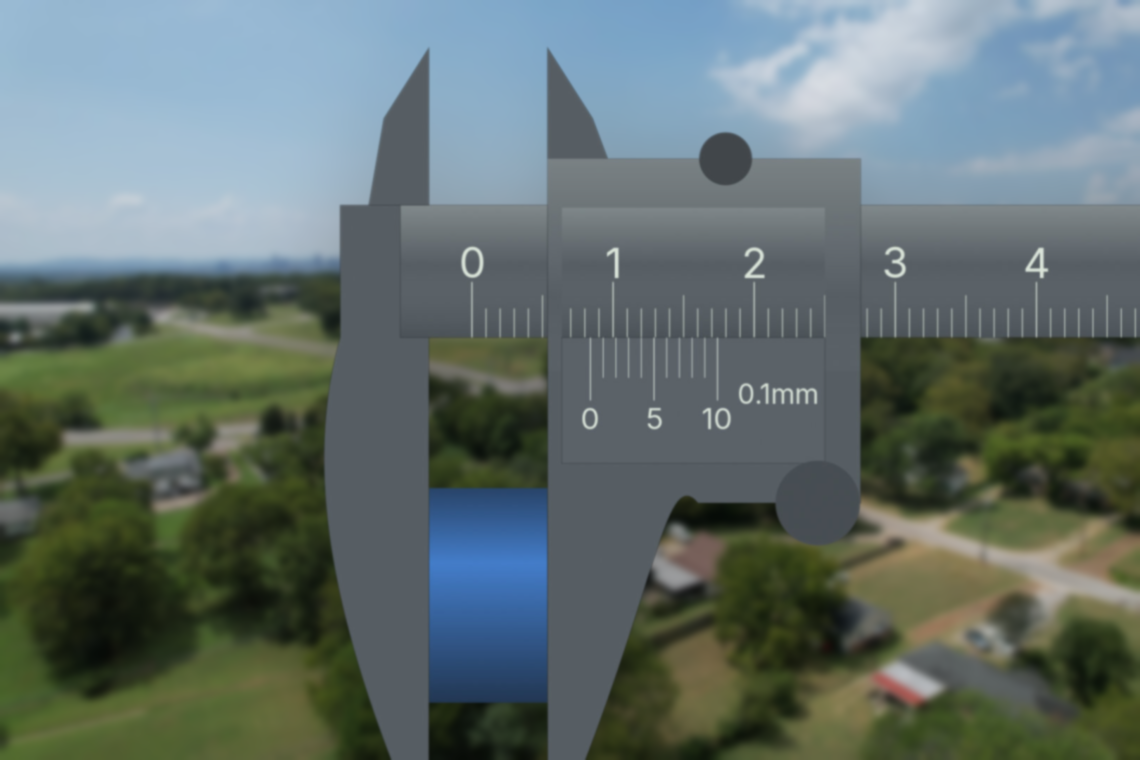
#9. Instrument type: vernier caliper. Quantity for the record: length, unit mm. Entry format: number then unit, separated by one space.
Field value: 8.4 mm
